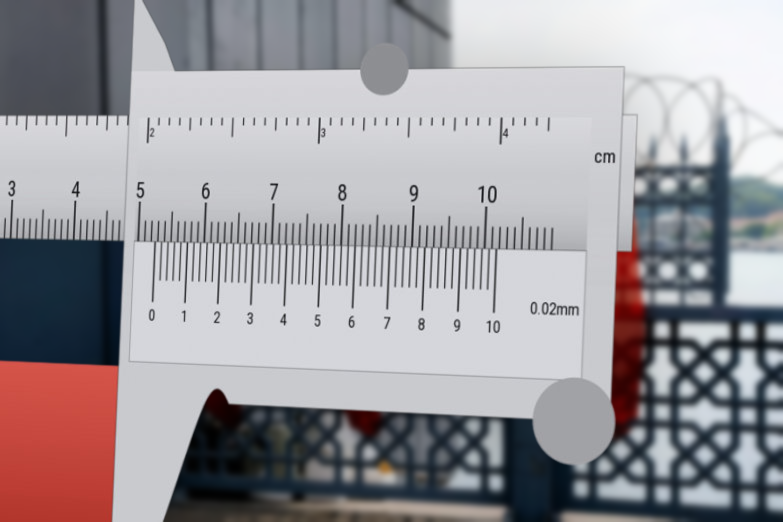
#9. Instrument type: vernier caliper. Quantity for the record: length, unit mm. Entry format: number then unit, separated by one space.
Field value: 52.6 mm
